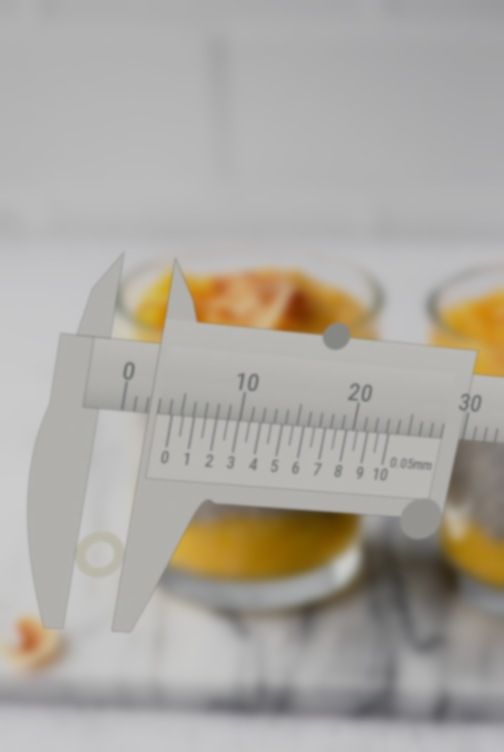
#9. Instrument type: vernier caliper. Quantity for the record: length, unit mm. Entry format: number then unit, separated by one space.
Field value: 4.2 mm
